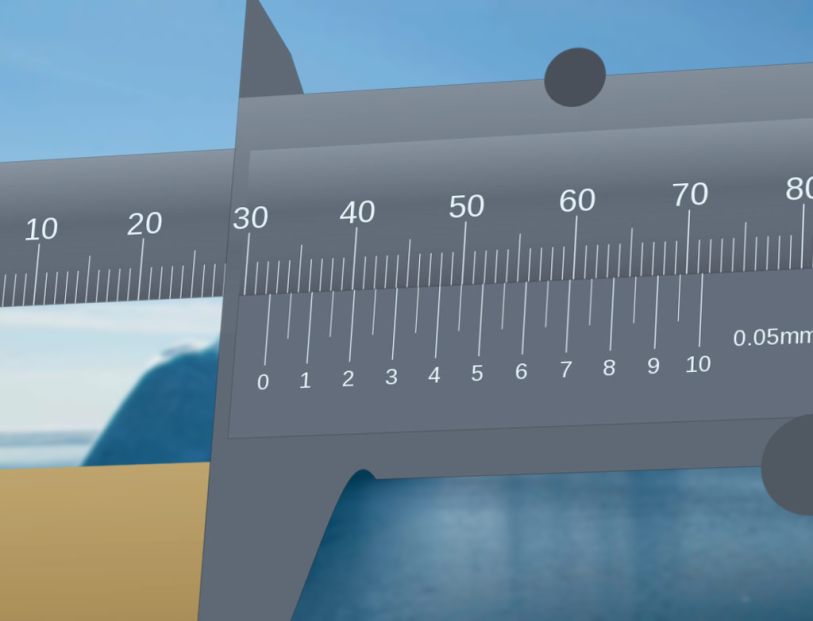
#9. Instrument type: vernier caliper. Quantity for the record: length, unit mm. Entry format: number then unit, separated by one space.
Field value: 32.4 mm
